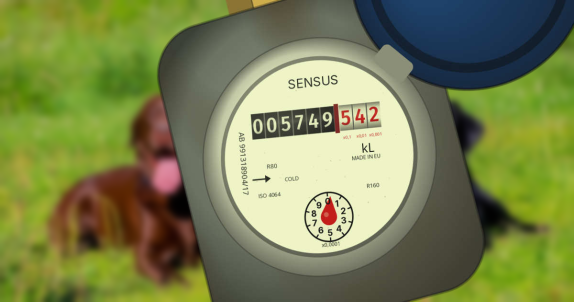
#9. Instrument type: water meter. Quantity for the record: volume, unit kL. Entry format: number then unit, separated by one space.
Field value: 5749.5420 kL
